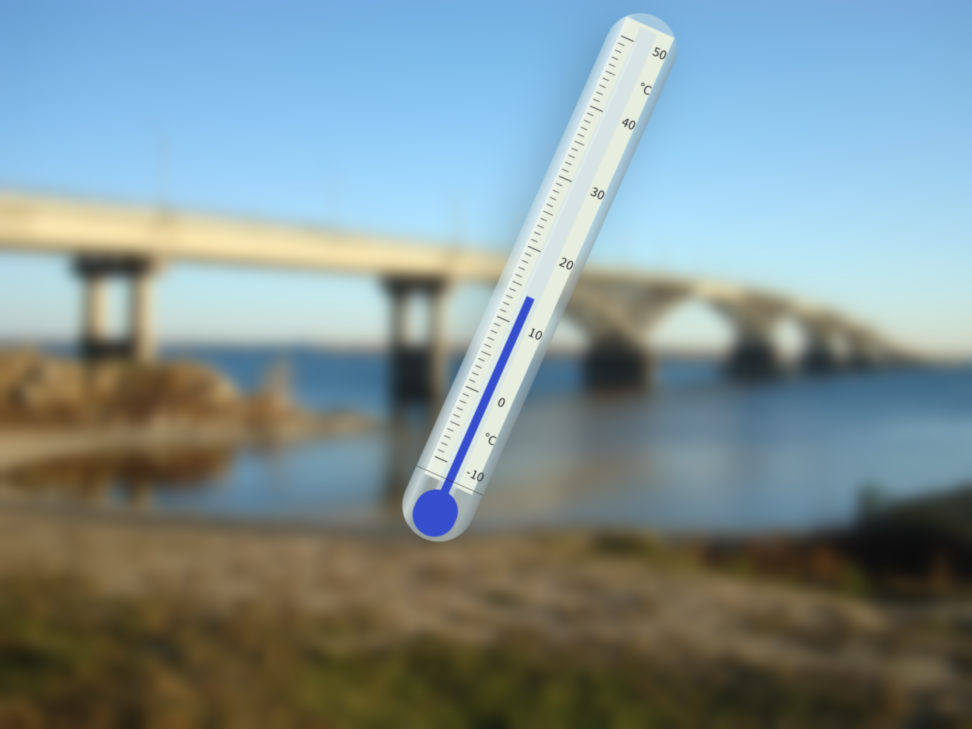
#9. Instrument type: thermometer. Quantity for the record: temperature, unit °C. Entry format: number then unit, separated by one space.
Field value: 14 °C
